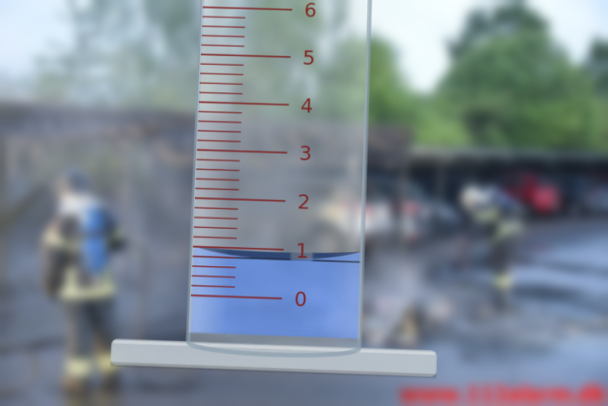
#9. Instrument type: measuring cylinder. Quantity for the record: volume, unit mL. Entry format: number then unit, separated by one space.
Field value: 0.8 mL
